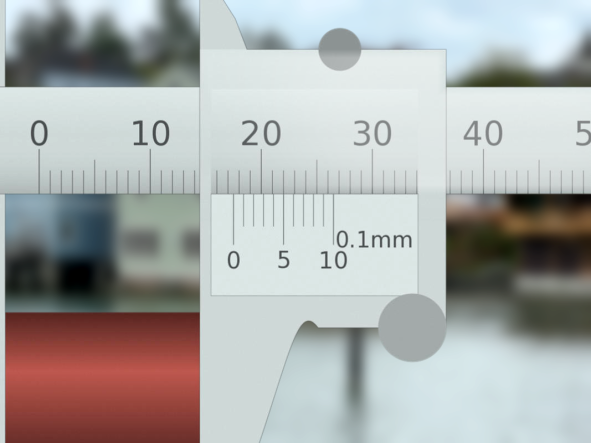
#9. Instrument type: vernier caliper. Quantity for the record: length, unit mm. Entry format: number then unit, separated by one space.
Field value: 17.5 mm
